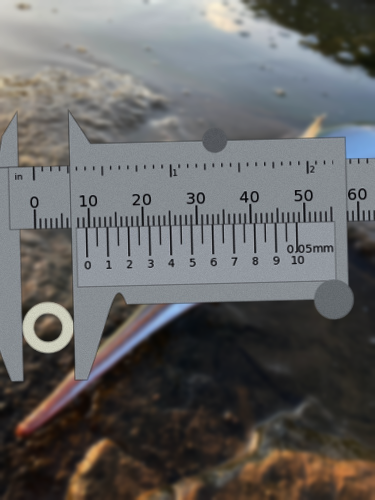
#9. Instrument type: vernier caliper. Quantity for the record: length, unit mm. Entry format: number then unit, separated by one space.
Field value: 9.5 mm
